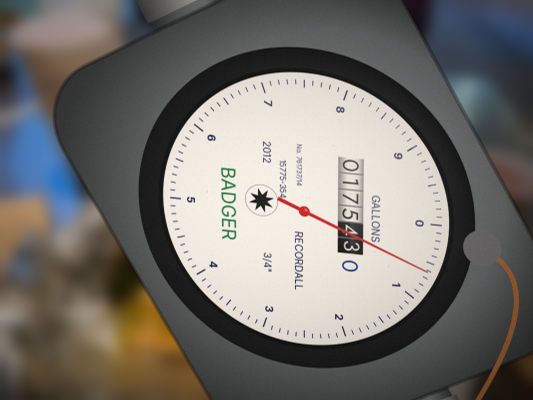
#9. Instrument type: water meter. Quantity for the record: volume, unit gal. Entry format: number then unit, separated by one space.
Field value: 175430.6 gal
